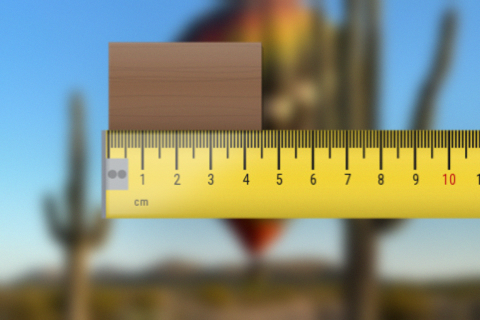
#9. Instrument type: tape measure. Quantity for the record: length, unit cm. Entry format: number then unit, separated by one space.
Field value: 4.5 cm
